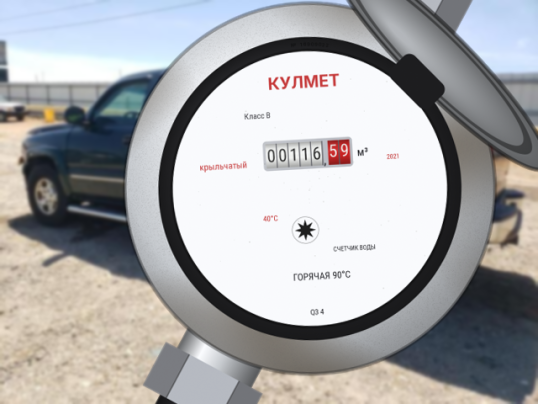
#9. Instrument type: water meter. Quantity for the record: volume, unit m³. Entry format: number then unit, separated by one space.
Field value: 116.59 m³
